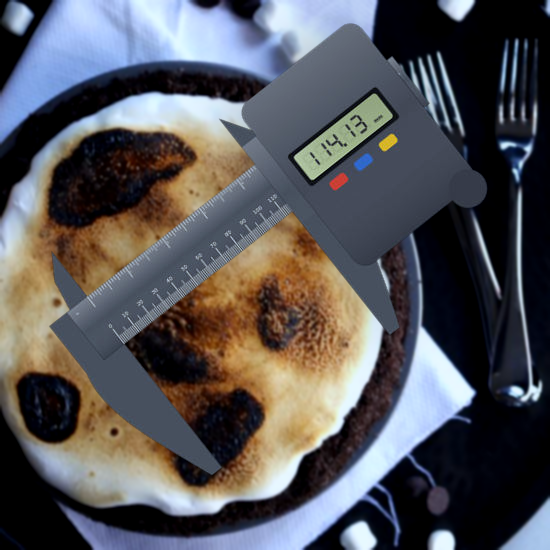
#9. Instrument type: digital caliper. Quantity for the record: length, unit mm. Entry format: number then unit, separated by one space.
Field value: 114.13 mm
